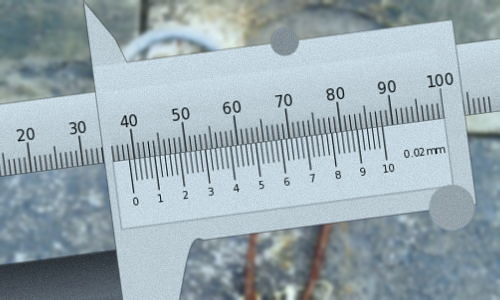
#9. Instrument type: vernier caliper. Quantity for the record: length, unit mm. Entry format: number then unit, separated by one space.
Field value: 39.0 mm
